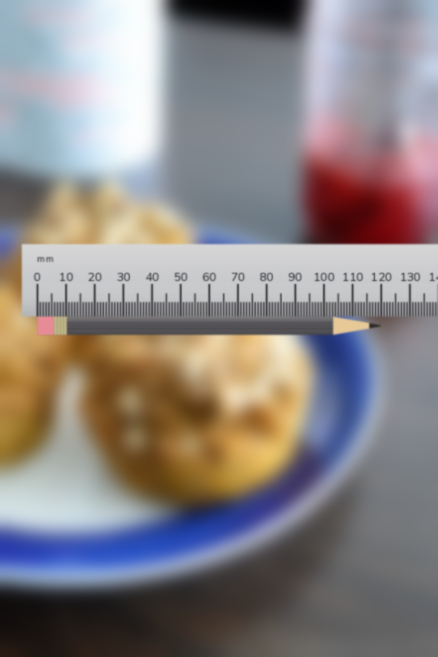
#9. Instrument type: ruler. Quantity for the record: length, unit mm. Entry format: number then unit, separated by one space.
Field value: 120 mm
